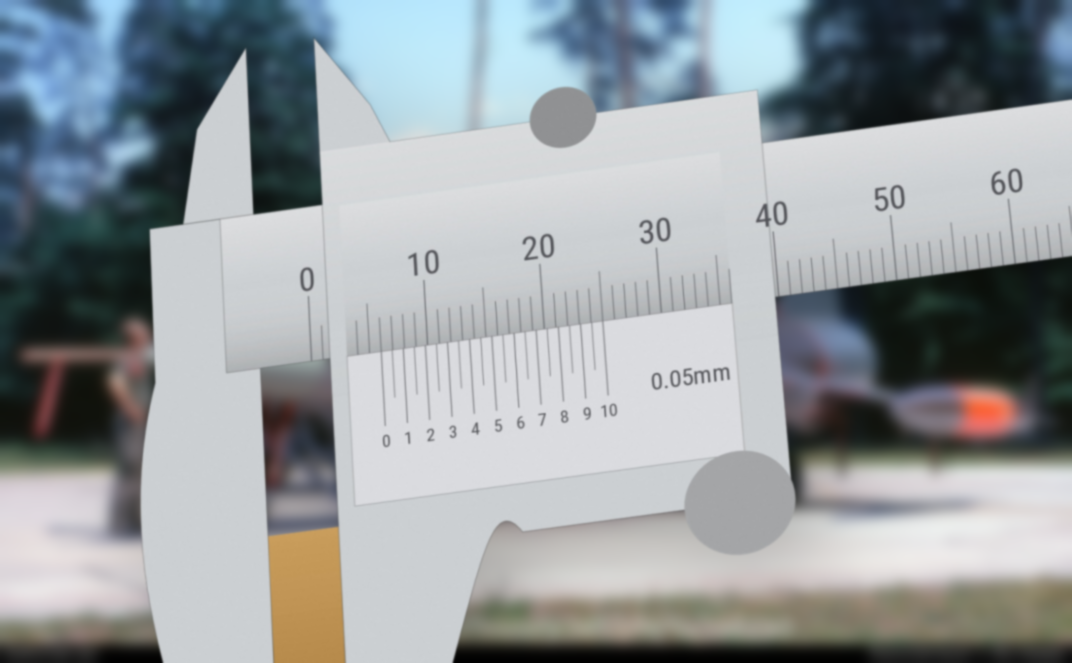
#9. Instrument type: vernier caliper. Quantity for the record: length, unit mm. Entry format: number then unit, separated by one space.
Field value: 6.0 mm
